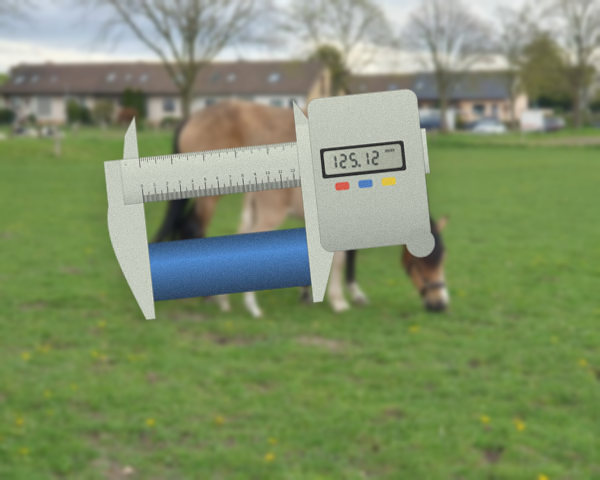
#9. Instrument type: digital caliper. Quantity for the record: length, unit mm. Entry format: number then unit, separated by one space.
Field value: 125.12 mm
